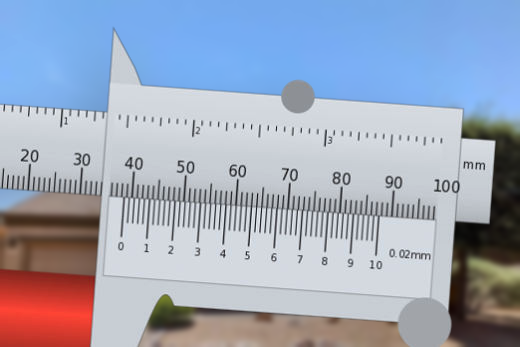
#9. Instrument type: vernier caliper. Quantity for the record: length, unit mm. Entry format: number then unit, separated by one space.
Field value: 38.5 mm
